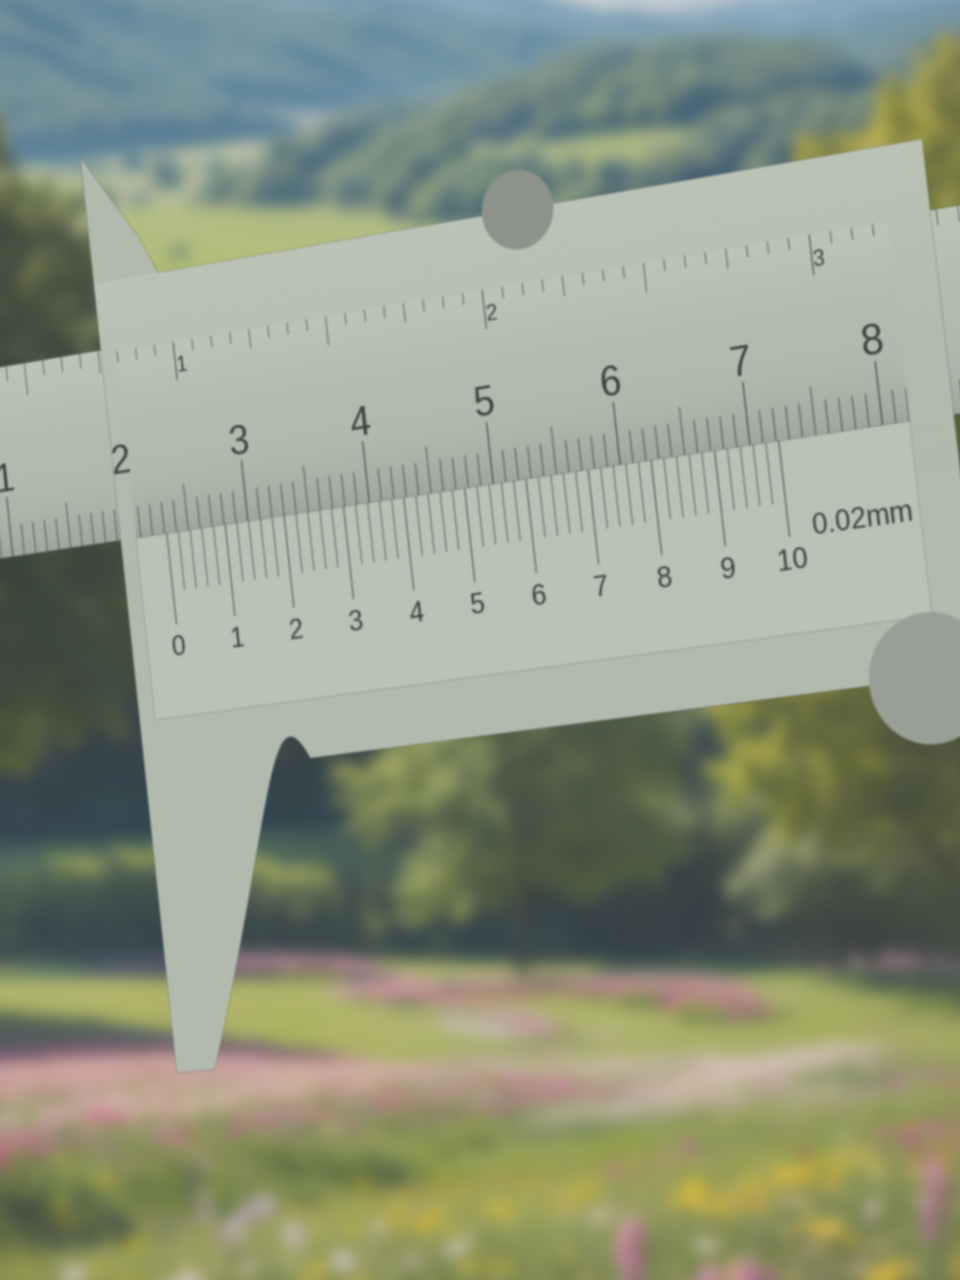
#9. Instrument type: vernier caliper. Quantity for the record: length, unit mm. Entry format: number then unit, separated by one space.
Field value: 23.2 mm
